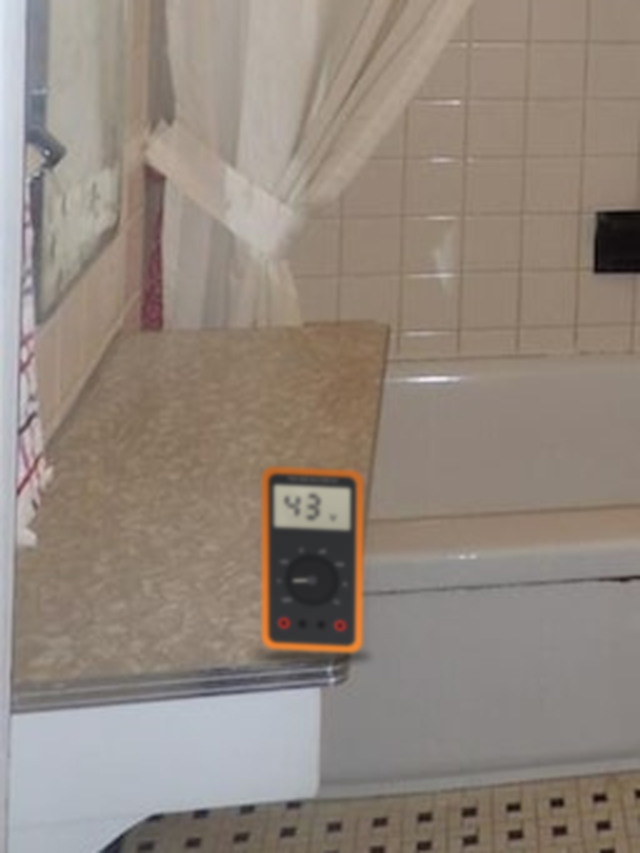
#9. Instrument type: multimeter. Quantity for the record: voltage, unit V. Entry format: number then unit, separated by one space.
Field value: 43 V
